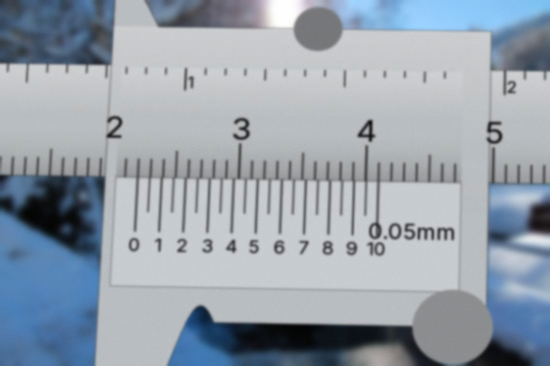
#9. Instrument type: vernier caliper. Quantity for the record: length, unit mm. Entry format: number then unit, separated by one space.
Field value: 22.0 mm
